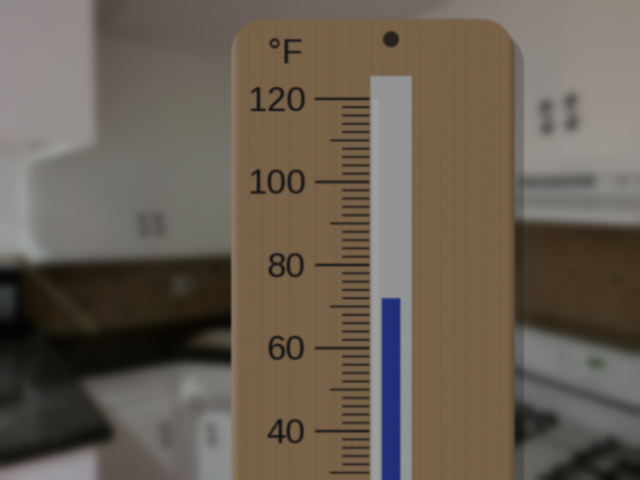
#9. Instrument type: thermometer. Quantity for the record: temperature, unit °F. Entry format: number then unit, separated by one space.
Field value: 72 °F
